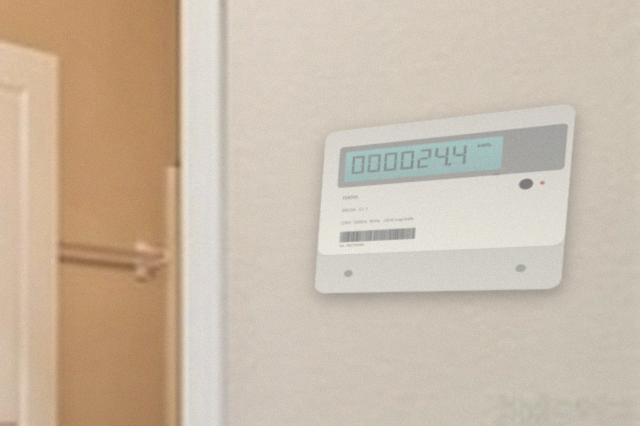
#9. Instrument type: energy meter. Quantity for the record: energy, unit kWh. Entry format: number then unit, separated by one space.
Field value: 24.4 kWh
